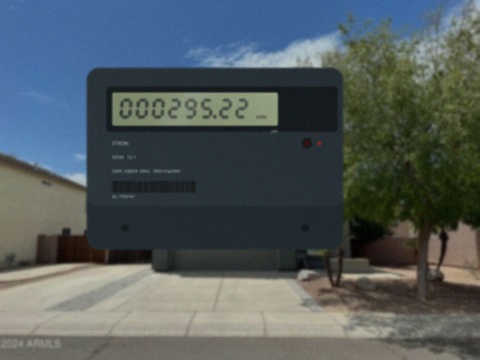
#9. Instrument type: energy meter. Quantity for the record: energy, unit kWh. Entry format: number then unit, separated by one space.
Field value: 295.22 kWh
